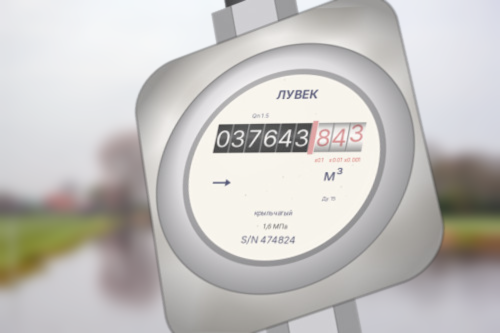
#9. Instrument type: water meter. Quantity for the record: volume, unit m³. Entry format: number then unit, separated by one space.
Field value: 37643.843 m³
